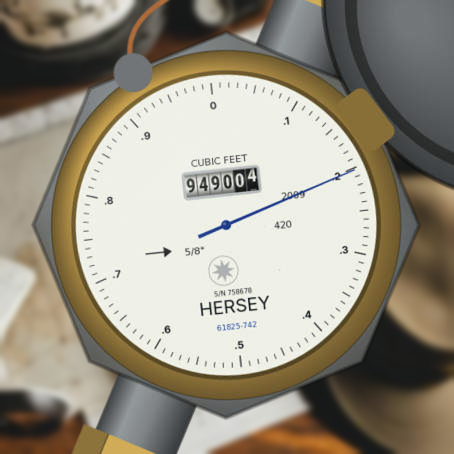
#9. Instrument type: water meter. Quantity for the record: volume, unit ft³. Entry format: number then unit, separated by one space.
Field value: 949004.20 ft³
